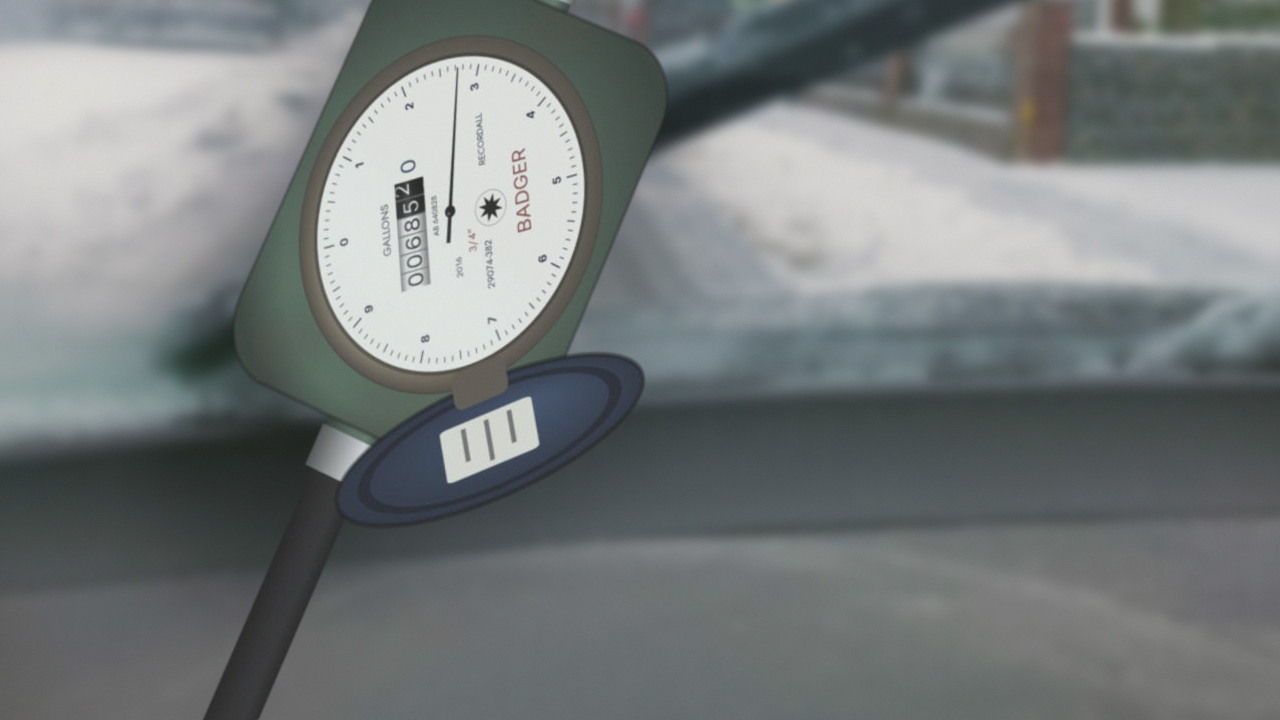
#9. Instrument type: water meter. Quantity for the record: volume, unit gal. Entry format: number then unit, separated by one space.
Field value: 68522.7 gal
